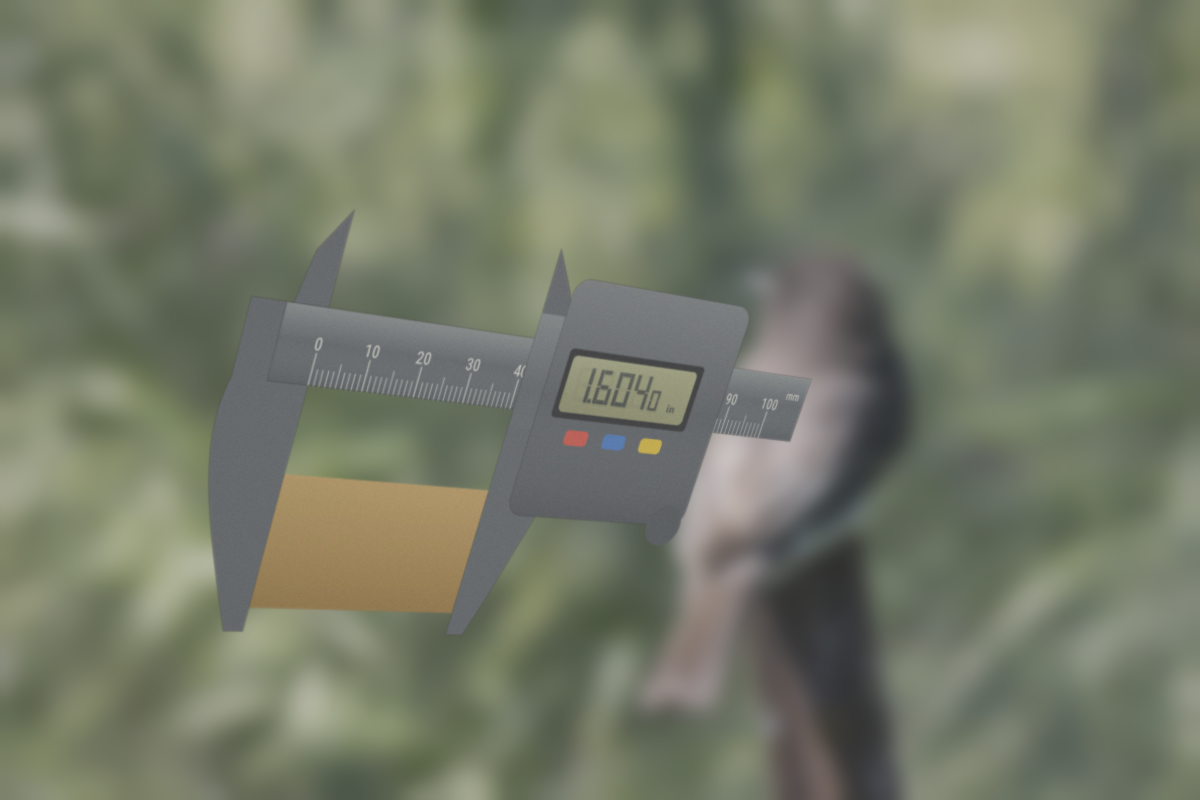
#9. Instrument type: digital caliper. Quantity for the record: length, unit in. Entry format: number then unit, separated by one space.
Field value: 1.6040 in
